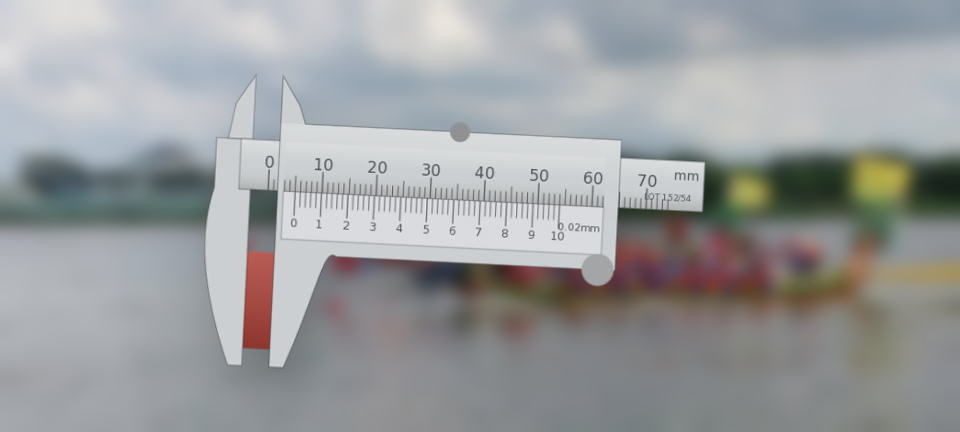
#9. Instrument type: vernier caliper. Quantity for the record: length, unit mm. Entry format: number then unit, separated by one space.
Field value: 5.0 mm
